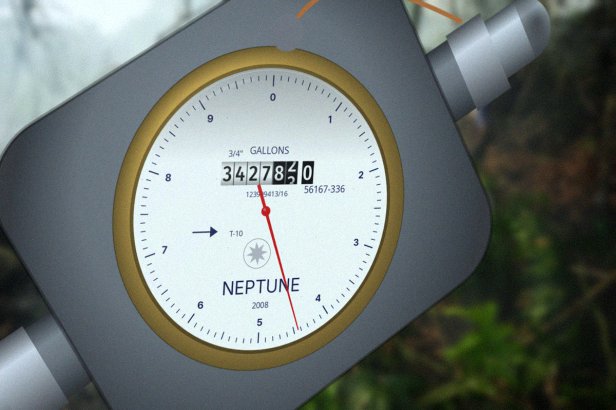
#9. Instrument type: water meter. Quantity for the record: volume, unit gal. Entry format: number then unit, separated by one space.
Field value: 3427824.4 gal
